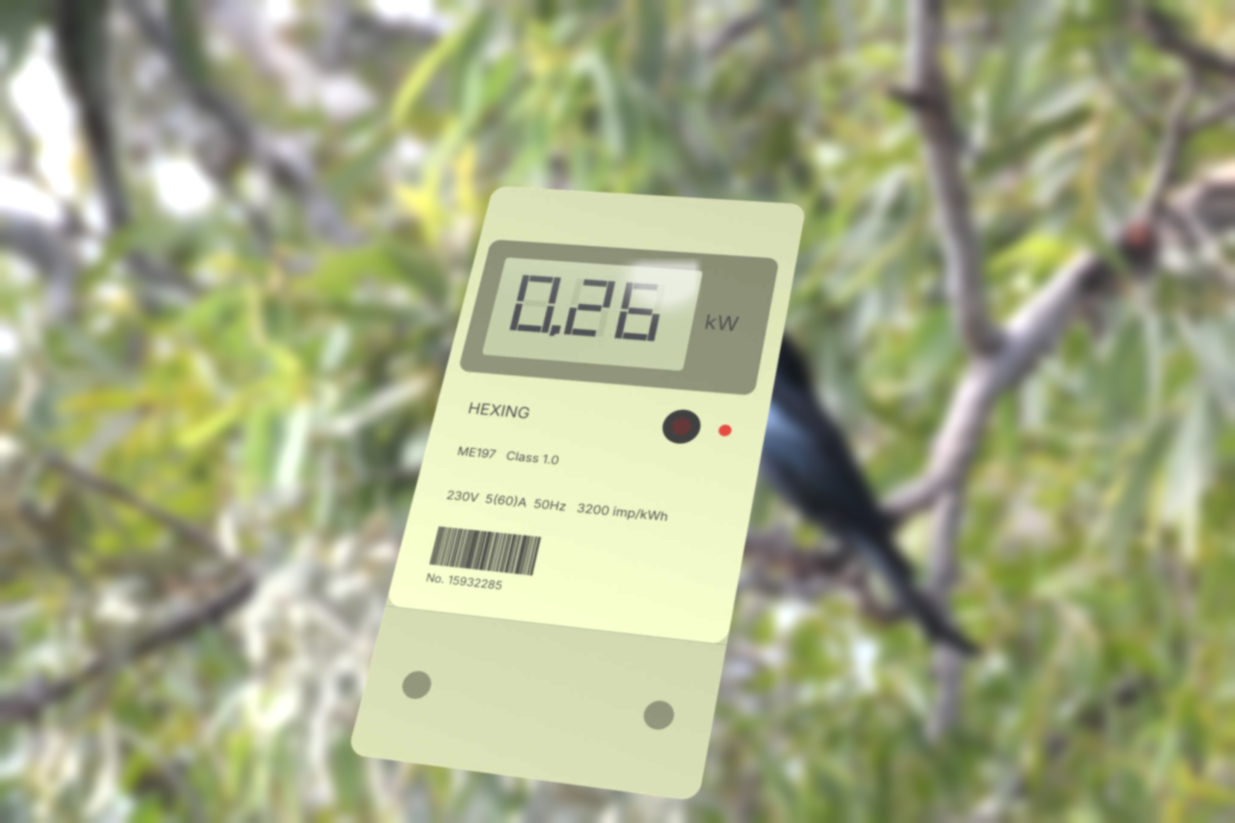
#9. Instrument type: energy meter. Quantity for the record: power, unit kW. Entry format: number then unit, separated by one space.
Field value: 0.26 kW
